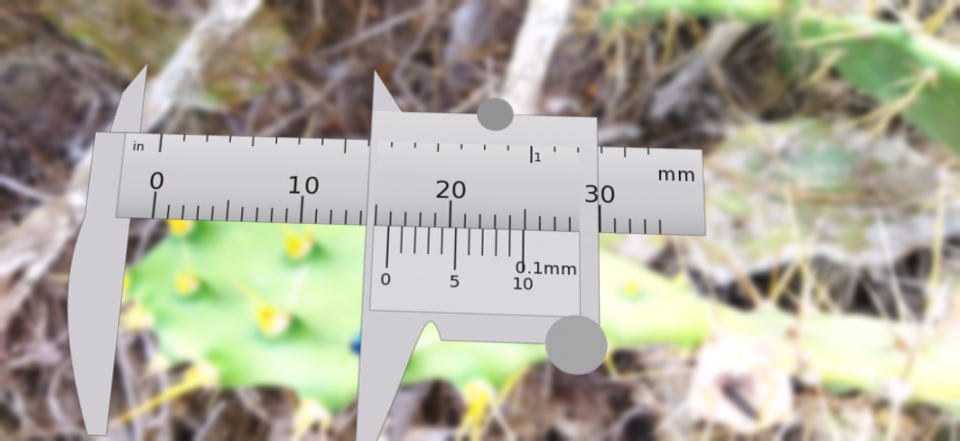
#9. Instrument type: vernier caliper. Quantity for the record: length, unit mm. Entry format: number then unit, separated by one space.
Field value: 15.9 mm
